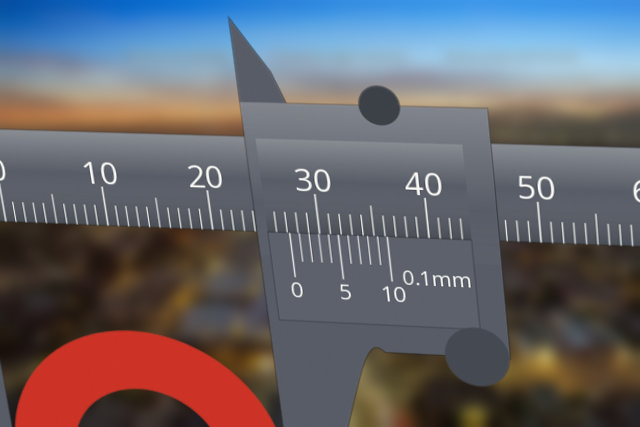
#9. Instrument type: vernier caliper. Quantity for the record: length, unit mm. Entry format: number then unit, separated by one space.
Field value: 27.2 mm
